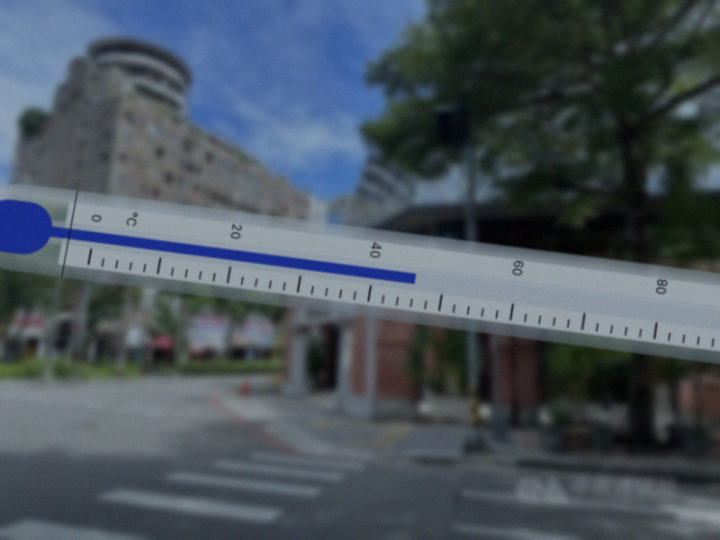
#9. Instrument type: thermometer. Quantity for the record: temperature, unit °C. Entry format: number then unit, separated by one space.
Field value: 46 °C
